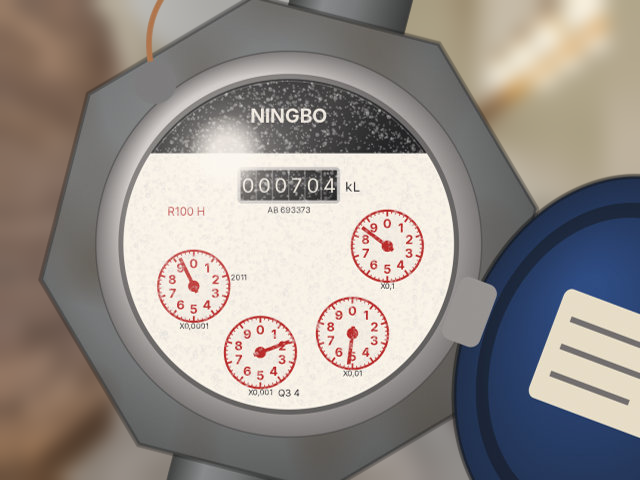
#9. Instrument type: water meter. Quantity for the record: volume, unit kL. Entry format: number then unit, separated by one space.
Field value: 704.8519 kL
